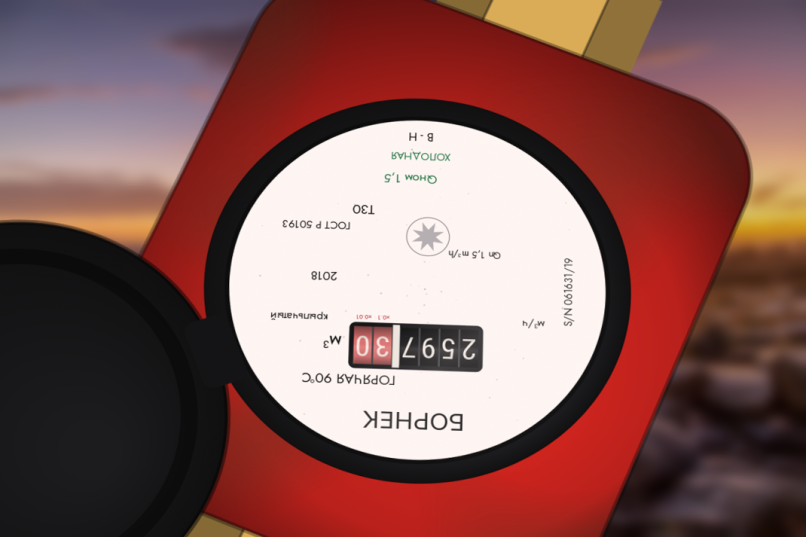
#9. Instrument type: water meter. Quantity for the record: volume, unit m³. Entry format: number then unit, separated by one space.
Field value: 2597.30 m³
